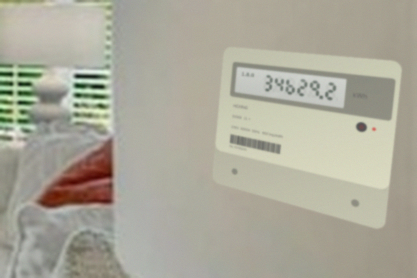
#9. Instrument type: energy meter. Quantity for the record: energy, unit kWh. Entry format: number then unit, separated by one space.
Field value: 34629.2 kWh
